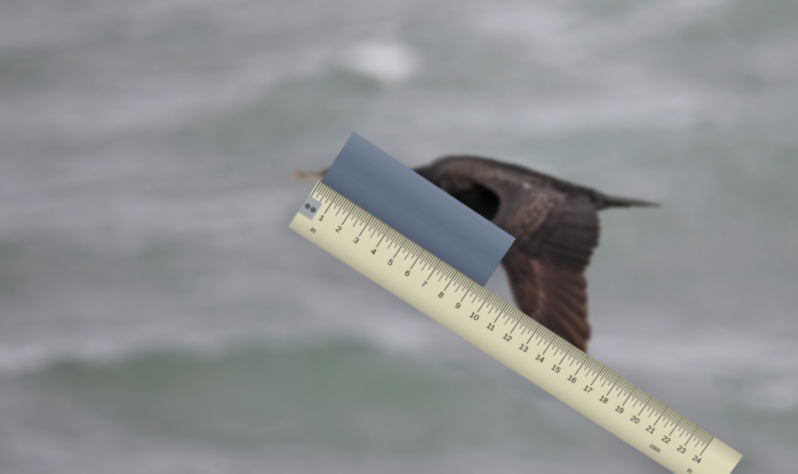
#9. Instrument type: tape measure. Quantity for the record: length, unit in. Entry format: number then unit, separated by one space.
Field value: 9.5 in
